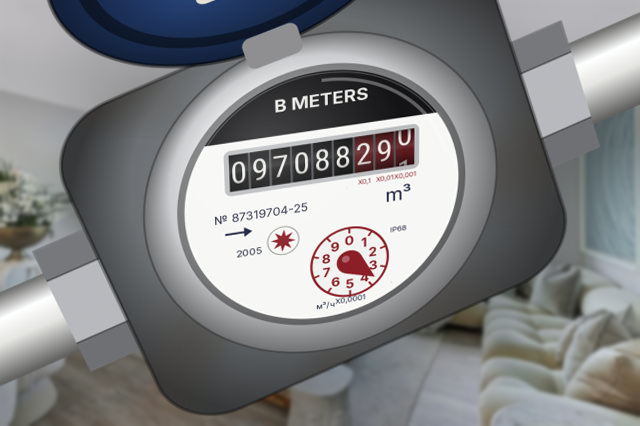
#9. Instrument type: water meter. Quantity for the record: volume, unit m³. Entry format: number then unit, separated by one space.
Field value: 97088.2903 m³
